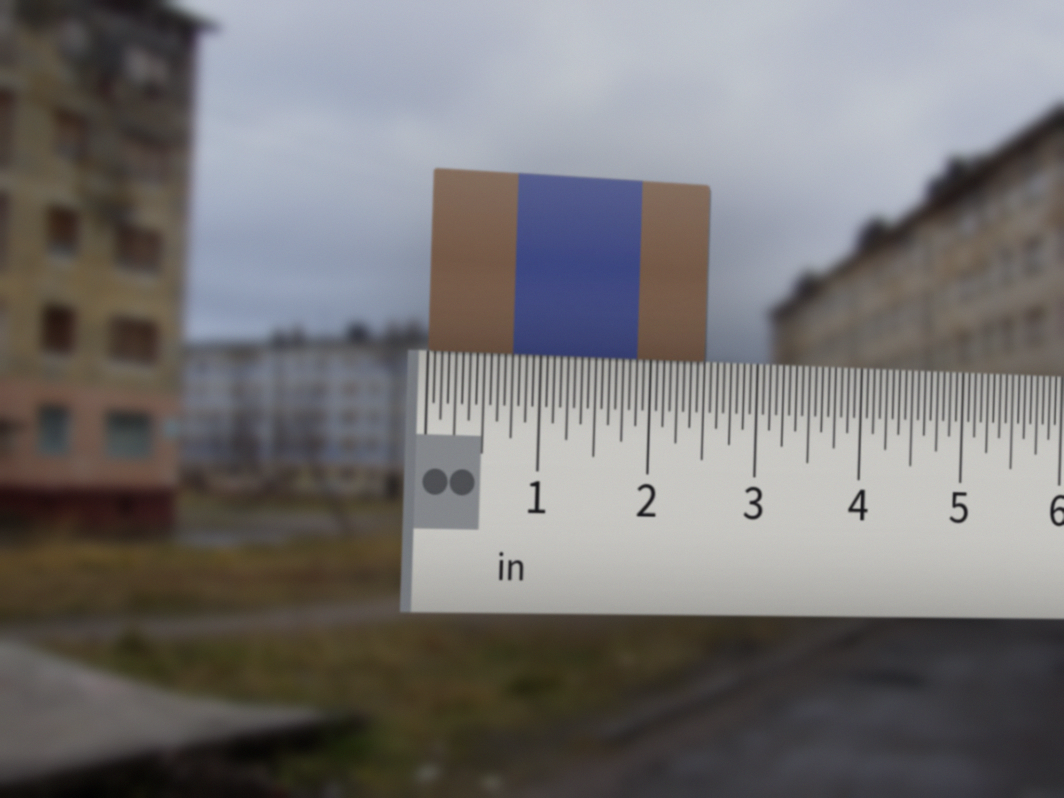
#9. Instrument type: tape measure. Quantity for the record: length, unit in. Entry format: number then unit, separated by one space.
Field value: 2.5 in
